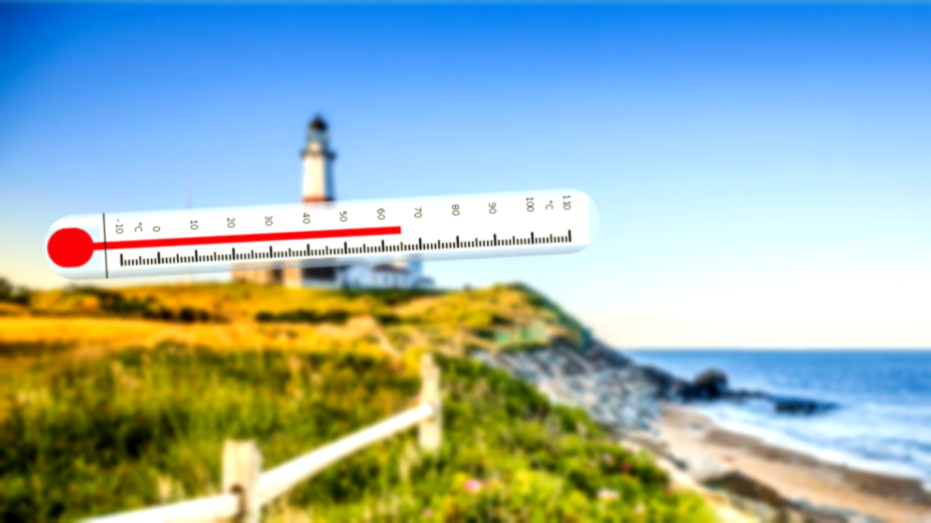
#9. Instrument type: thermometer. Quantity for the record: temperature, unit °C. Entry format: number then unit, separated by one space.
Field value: 65 °C
